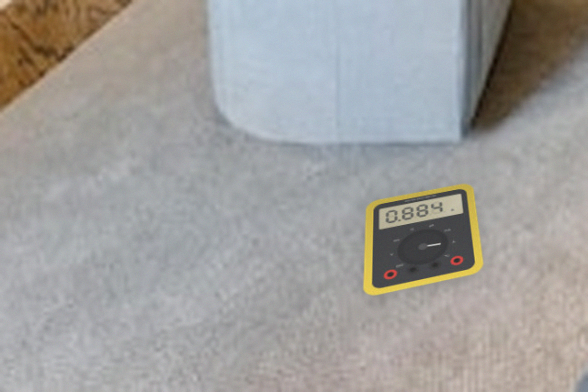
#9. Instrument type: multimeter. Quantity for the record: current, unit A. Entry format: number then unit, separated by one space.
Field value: 0.884 A
